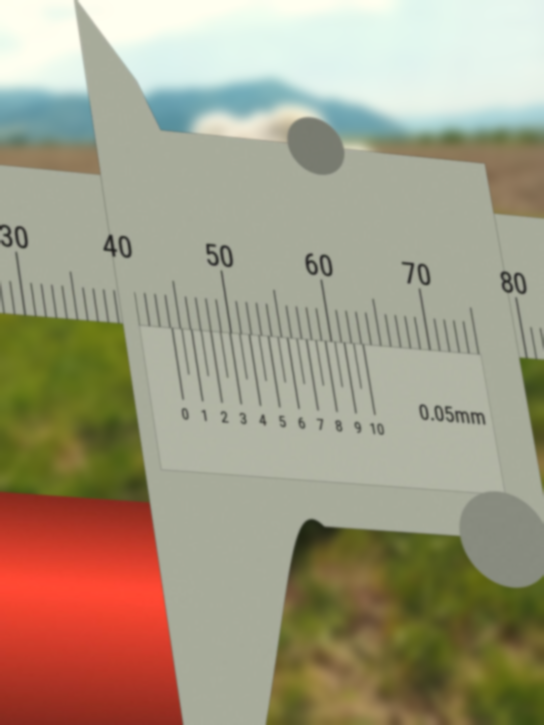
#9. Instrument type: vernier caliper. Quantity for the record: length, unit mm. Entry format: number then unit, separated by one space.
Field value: 44.2 mm
